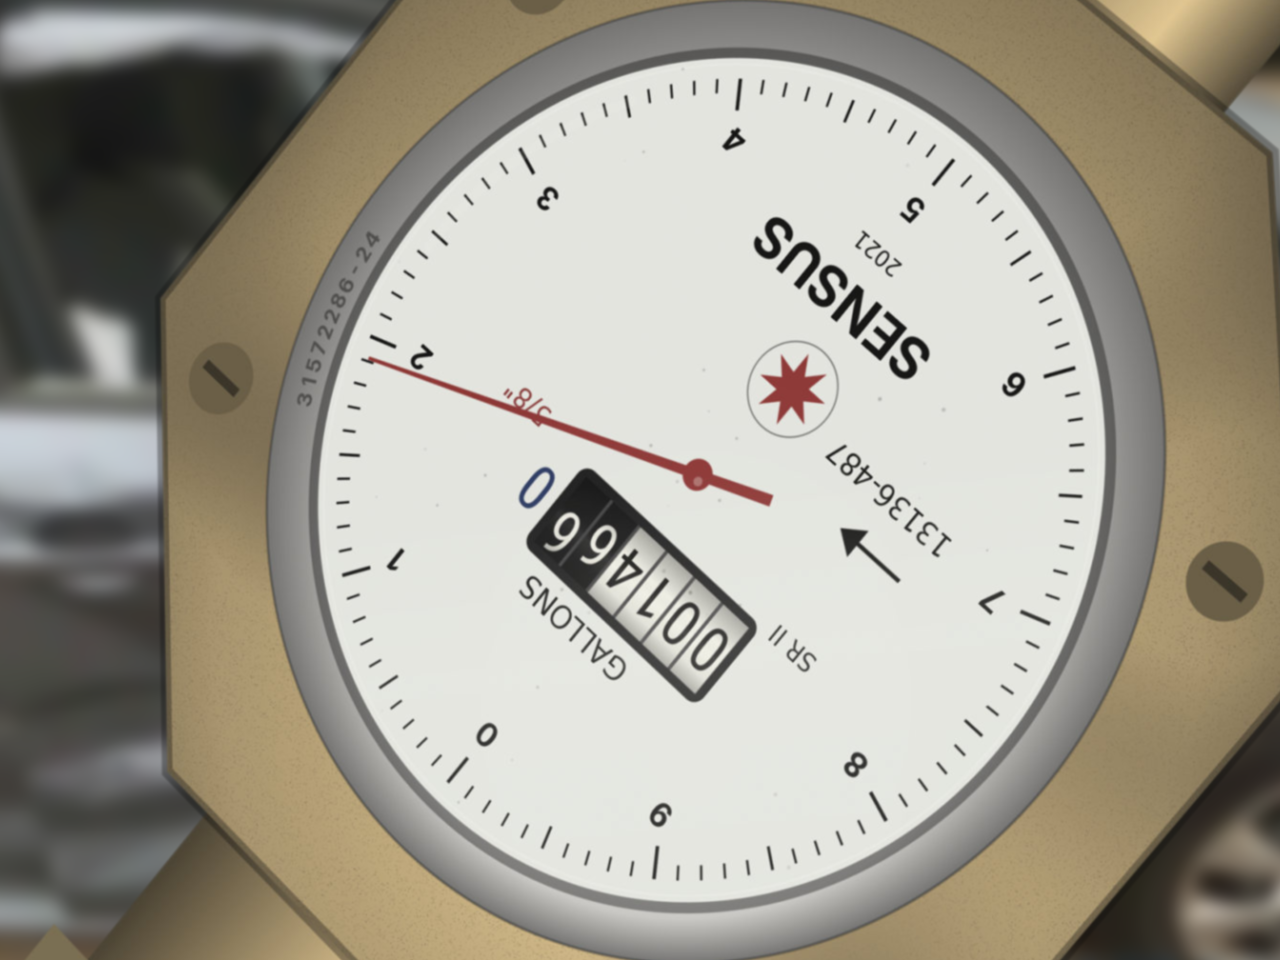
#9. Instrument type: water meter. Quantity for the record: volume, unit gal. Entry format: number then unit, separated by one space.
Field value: 14661.9 gal
